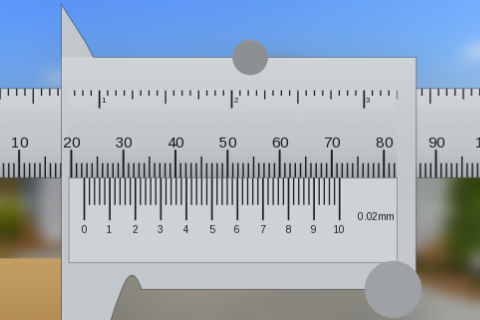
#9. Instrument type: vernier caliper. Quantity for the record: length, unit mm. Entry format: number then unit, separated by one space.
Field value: 22.5 mm
